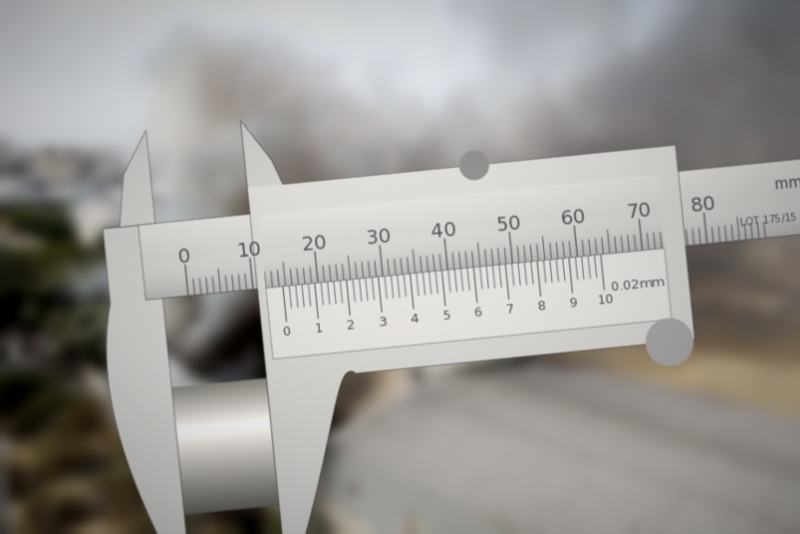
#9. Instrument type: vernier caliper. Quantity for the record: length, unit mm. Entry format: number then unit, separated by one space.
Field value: 14.6 mm
